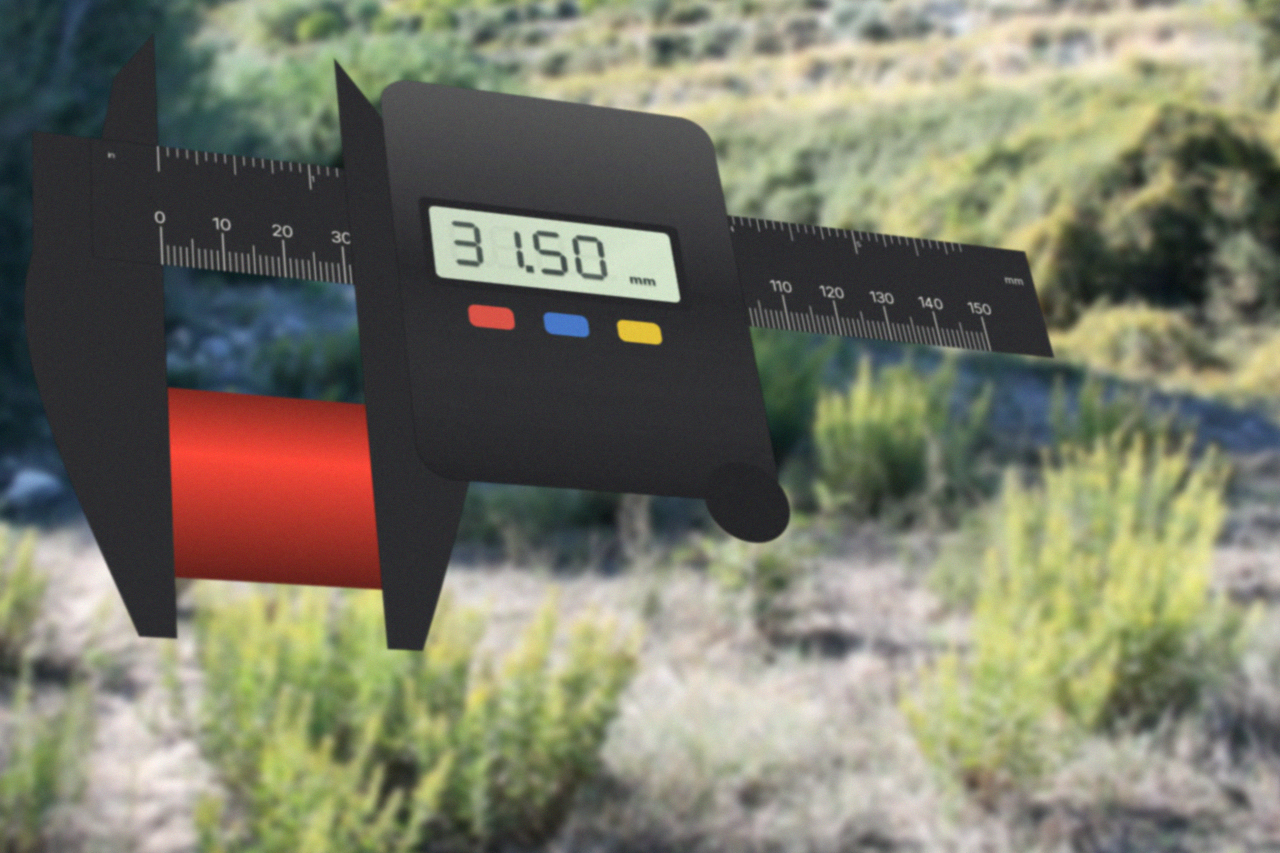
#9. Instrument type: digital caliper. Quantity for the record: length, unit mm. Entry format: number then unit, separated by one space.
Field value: 31.50 mm
